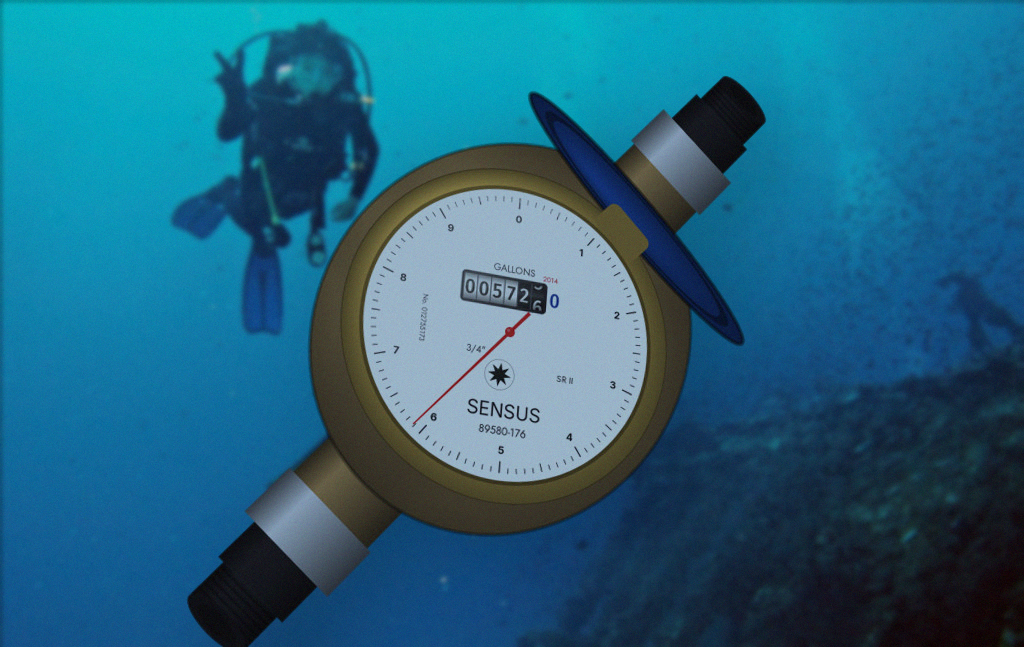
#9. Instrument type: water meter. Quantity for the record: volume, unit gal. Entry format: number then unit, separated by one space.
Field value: 57256.1 gal
